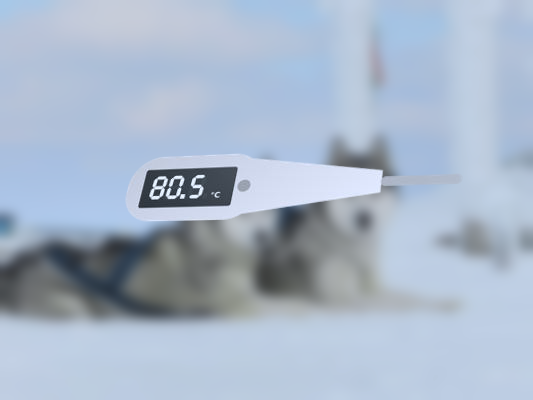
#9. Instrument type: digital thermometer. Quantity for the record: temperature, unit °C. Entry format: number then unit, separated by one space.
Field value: 80.5 °C
